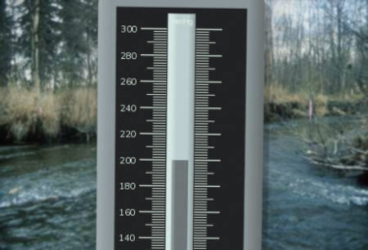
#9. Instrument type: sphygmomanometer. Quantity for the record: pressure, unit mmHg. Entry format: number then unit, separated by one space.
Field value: 200 mmHg
